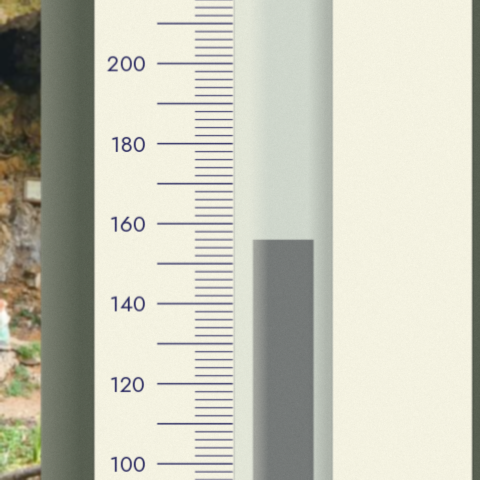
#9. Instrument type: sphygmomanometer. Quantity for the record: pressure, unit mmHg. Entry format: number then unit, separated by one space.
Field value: 156 mmHg
